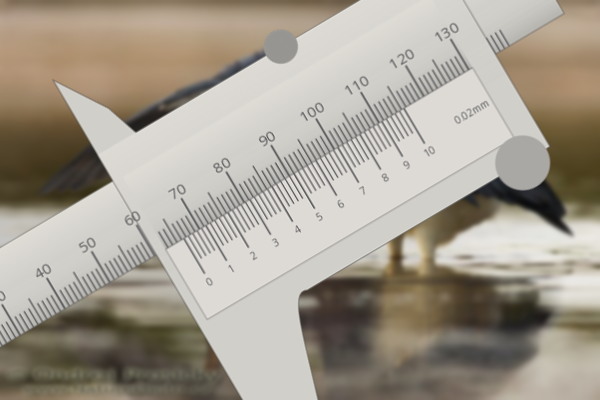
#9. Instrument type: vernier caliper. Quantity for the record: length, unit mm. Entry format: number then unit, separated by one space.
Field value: 66.5 mm
